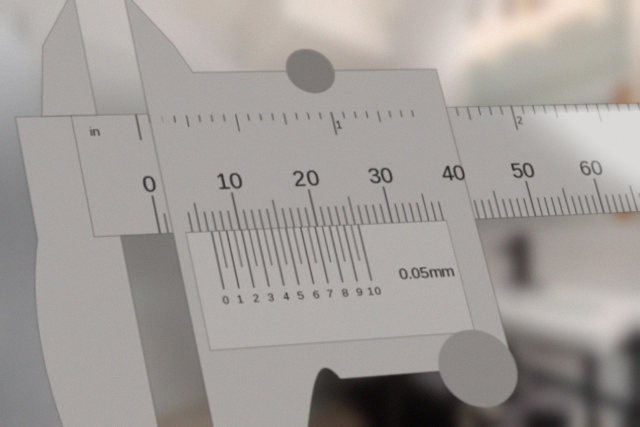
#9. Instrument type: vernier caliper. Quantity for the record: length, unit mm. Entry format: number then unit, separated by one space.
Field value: 6.4 mm
